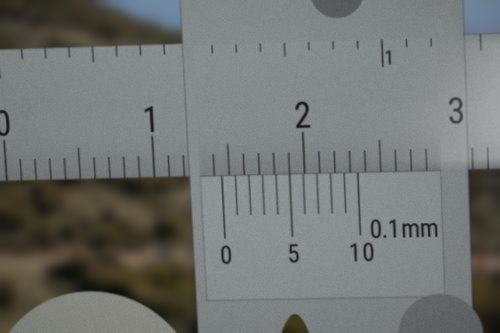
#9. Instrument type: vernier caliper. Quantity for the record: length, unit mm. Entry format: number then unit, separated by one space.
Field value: 14.5 mm
